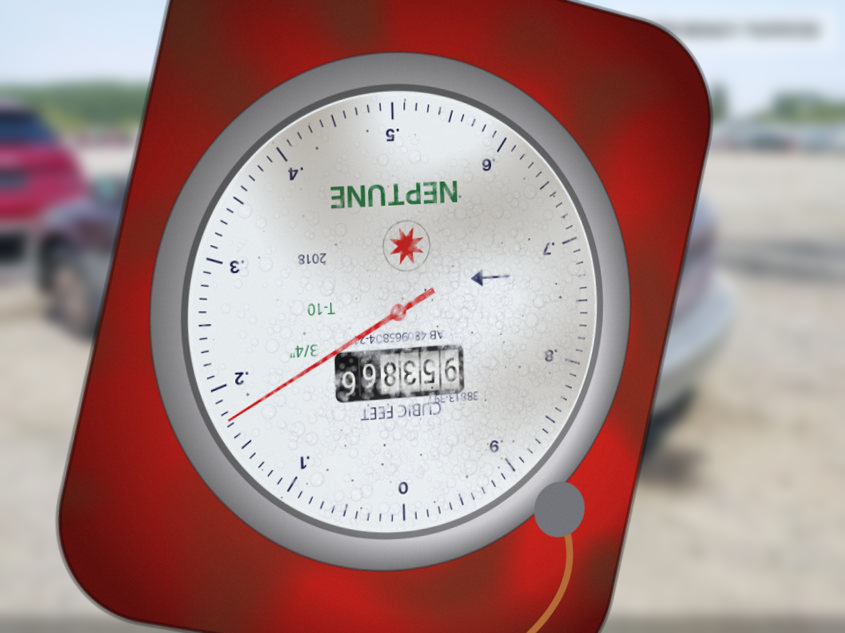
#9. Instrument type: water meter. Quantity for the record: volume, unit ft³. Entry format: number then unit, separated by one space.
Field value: 953866.17 ft³
